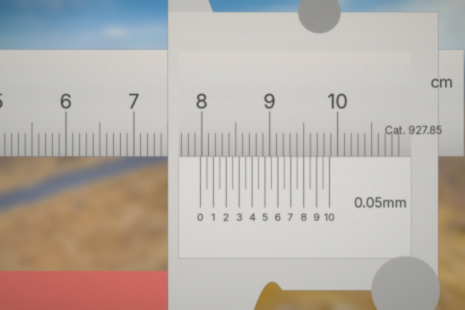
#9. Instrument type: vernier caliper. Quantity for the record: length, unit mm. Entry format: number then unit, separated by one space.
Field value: 79.8 mm
